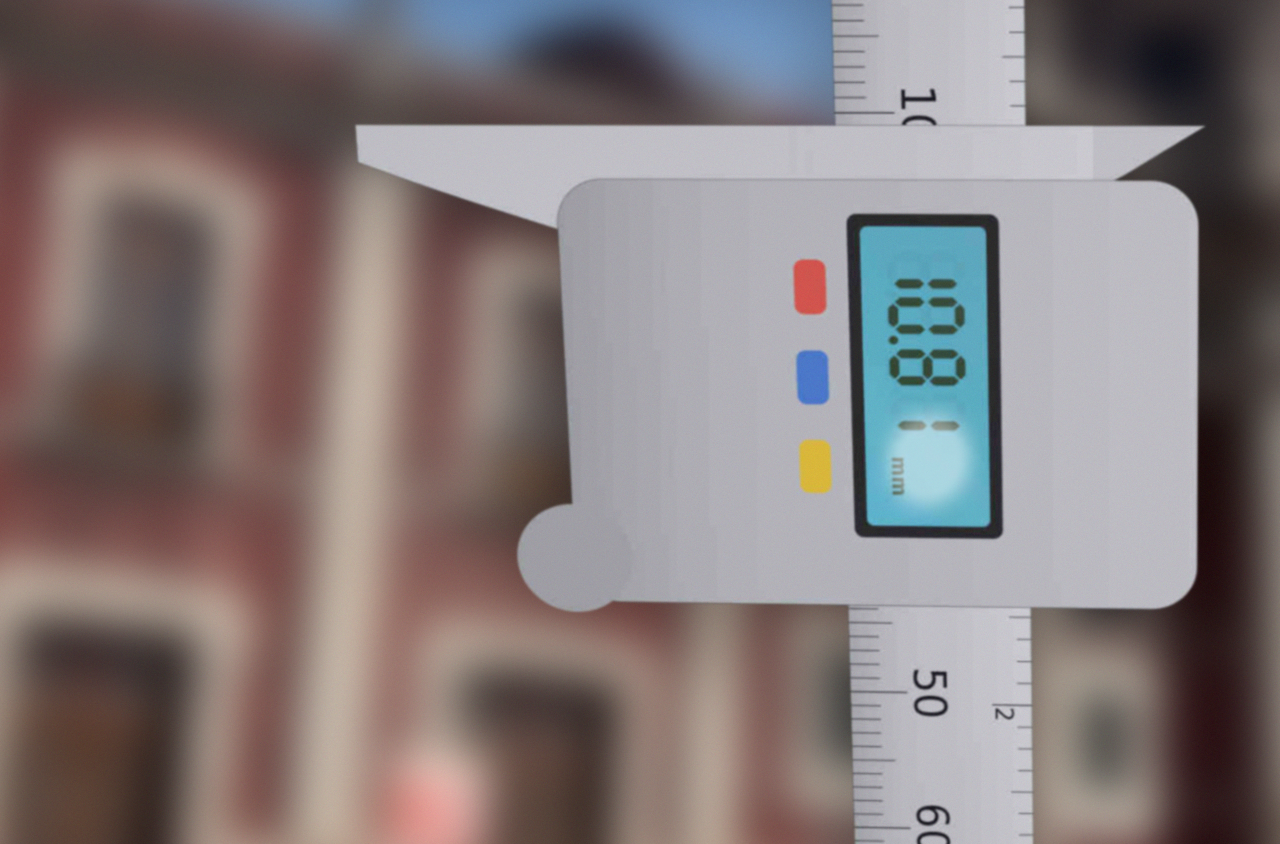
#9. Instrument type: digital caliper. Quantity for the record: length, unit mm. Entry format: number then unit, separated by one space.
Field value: 10.81 mm
